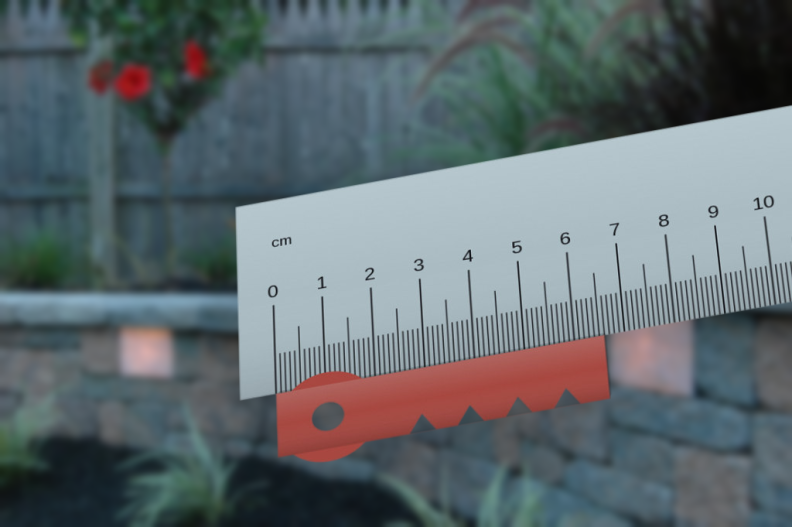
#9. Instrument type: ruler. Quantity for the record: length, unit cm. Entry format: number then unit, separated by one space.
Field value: 6.6 cm
